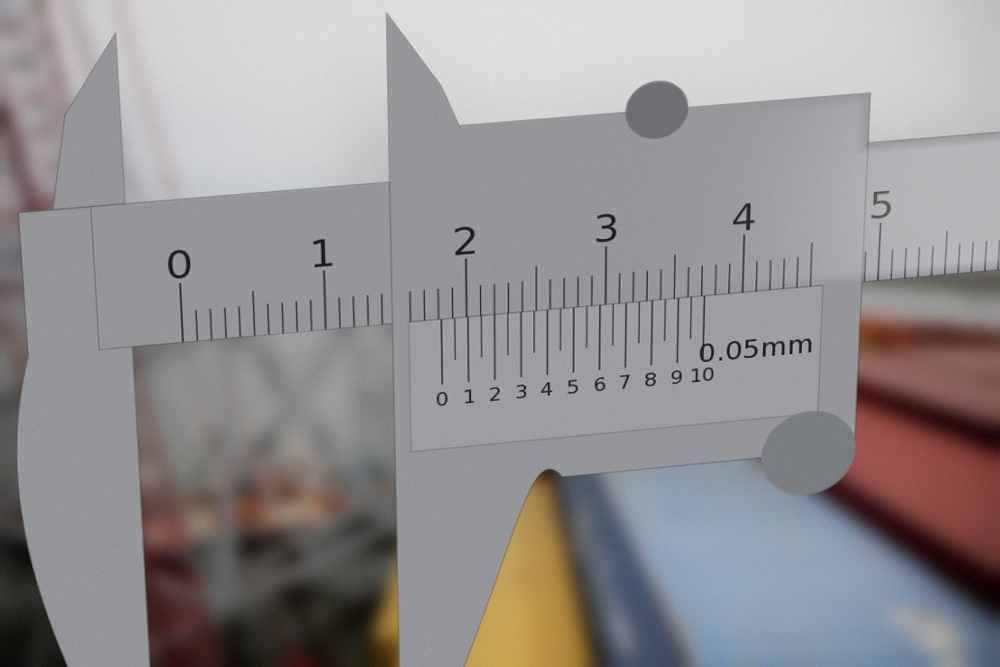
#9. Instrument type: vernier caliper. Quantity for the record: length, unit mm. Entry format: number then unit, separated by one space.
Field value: 18.2 mm
